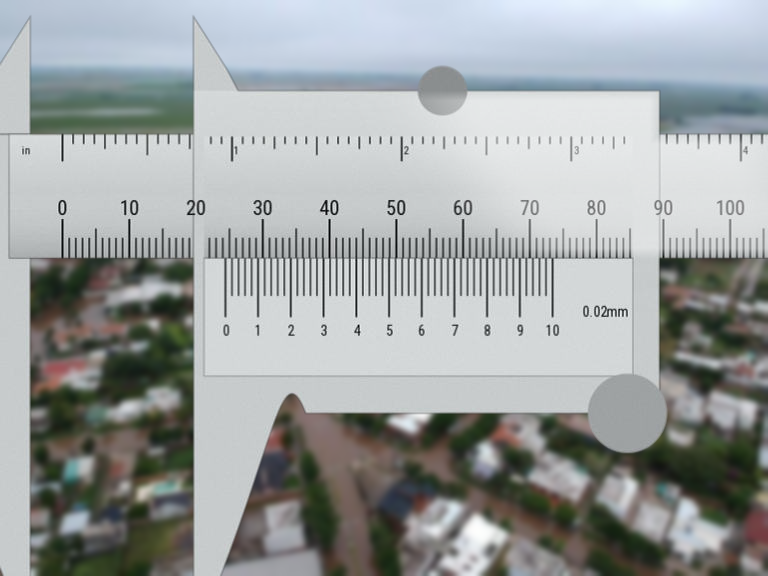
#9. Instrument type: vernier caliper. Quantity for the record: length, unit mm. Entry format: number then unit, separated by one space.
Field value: 24.4 mm
